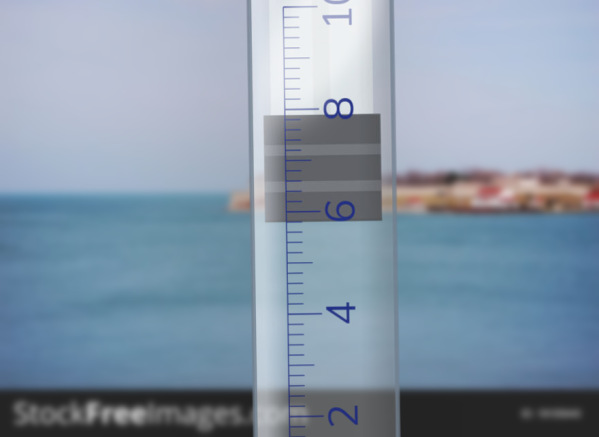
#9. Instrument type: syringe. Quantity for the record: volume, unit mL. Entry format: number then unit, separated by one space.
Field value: 5.8 mL
